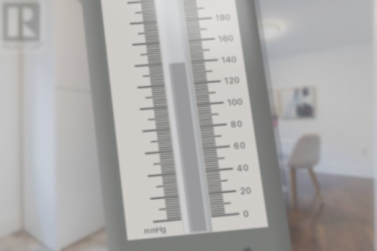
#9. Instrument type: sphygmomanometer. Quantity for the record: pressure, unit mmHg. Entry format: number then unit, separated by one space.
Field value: 140 mmHg
